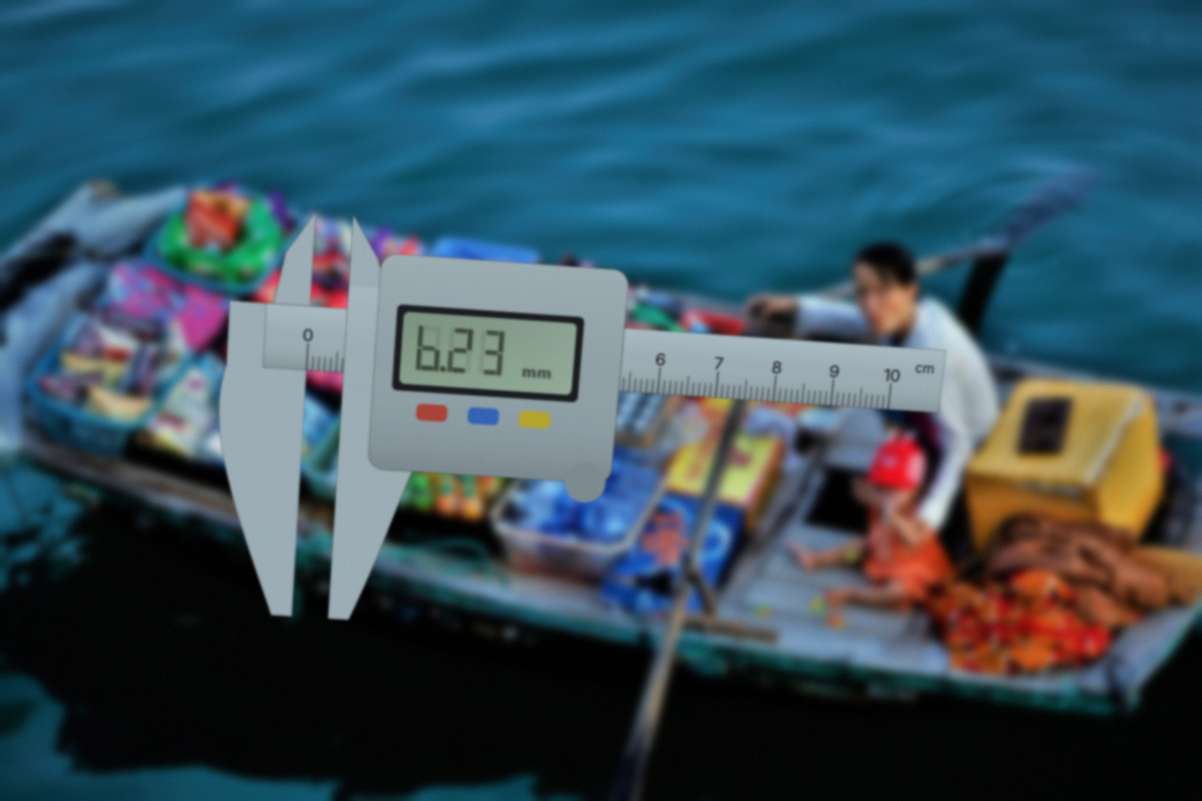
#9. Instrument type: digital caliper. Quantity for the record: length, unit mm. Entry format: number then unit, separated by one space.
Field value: 6.23 mm
